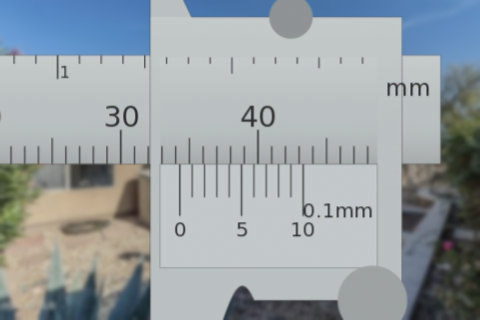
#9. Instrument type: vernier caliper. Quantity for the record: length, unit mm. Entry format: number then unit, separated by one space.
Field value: 34.3 mm
